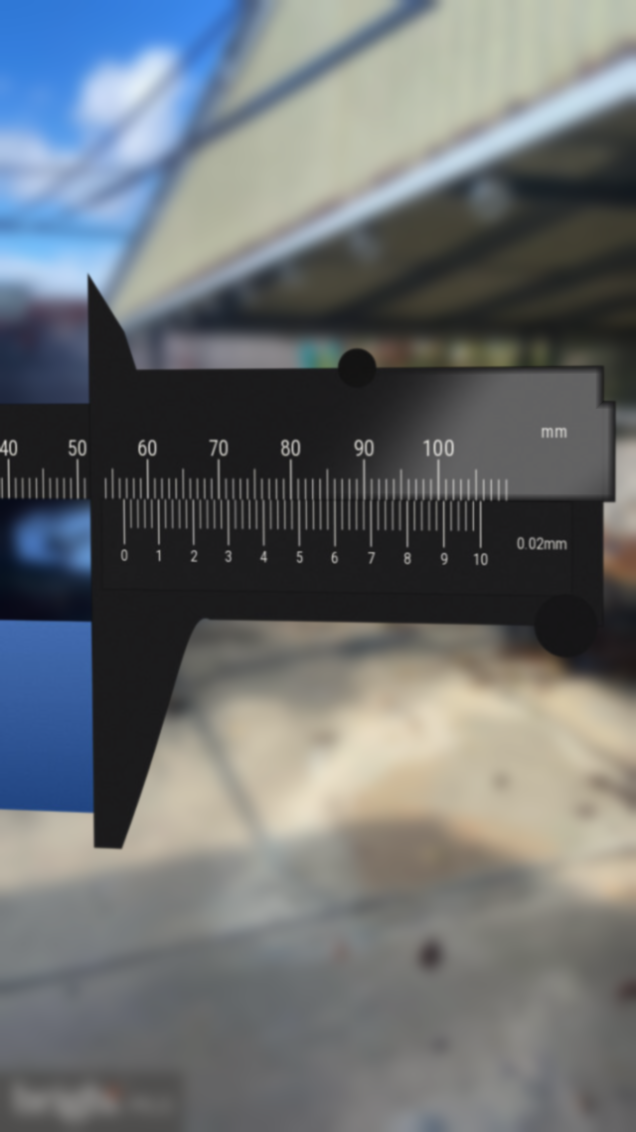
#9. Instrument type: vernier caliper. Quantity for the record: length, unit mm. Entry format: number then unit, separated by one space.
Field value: 56.6 mm
